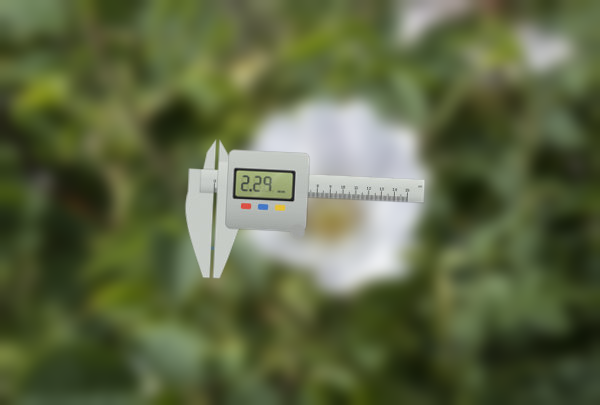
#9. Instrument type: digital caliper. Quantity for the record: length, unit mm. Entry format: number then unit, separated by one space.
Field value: 2.29 mm
